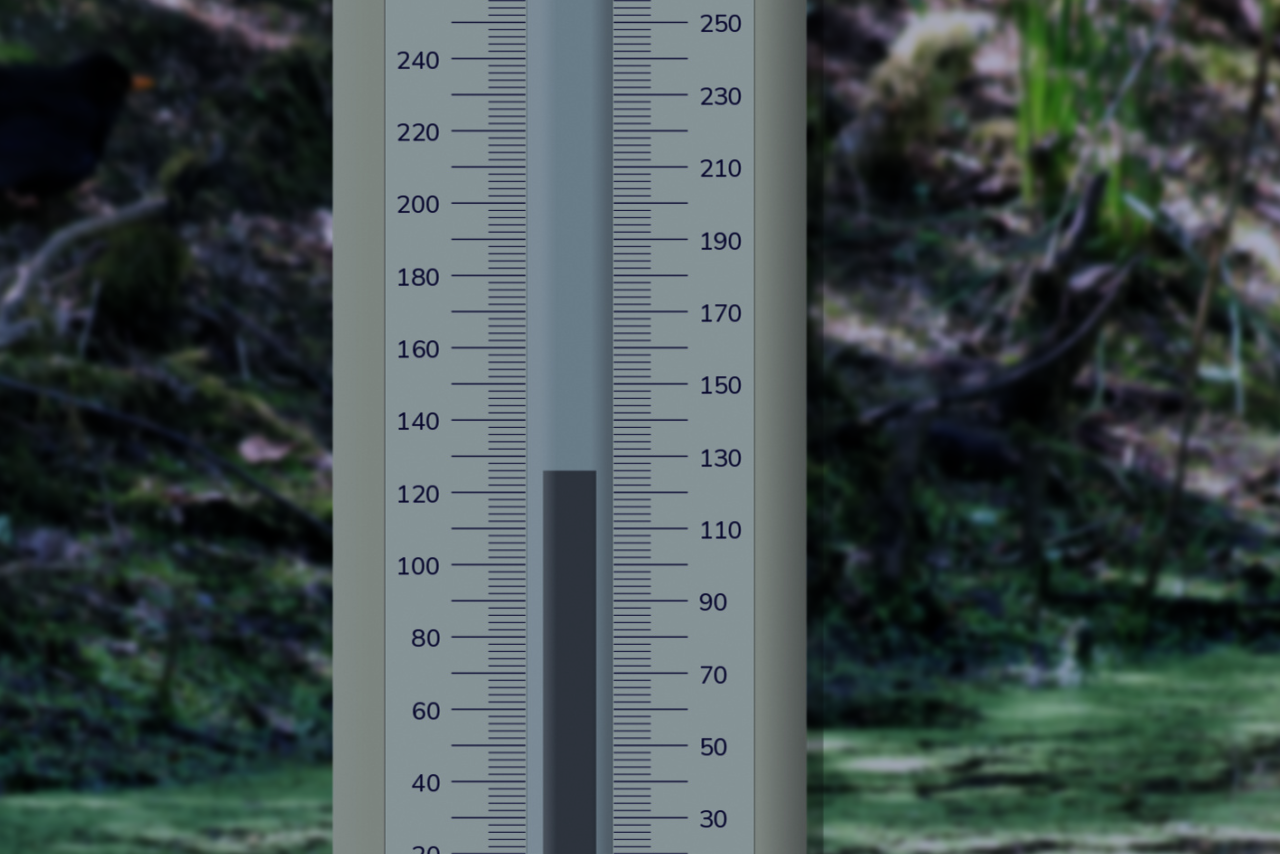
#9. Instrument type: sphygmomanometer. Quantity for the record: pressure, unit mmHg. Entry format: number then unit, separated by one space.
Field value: 126 mmHg
